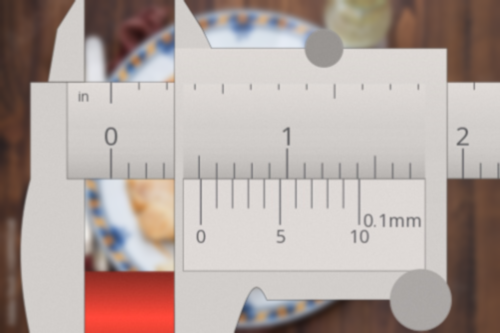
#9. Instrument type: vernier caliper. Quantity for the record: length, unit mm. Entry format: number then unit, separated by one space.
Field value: 5.1 mm
